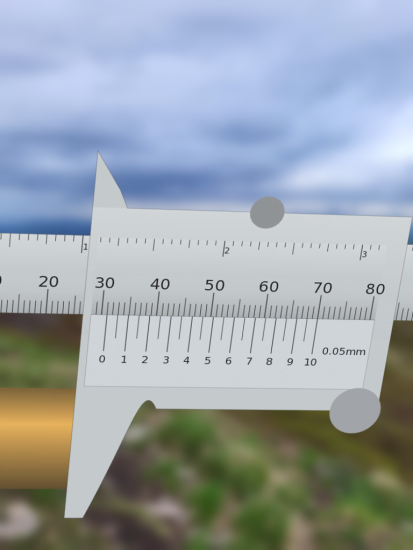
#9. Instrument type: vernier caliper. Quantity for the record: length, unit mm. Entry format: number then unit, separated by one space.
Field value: 31.0 mm
